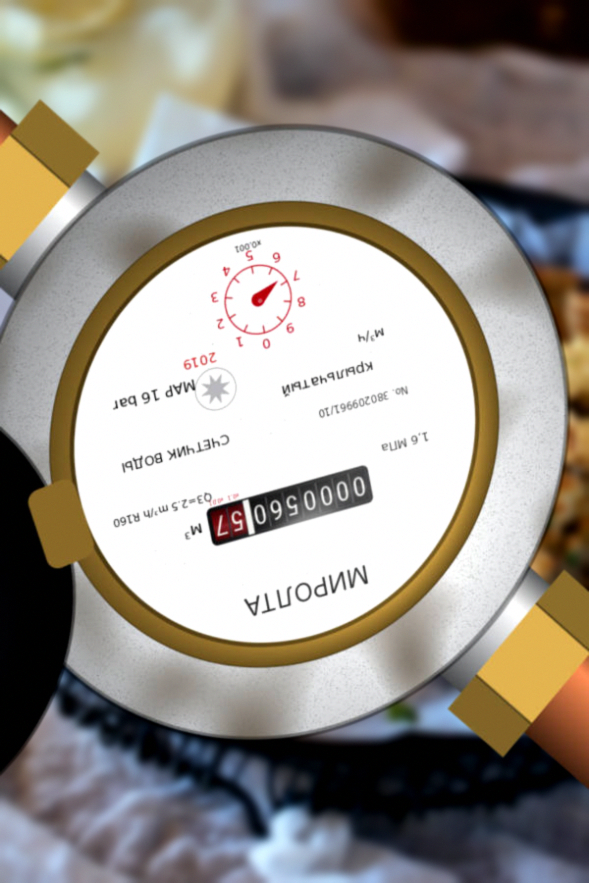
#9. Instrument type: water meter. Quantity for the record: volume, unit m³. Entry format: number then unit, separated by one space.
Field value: 560.576 m³
